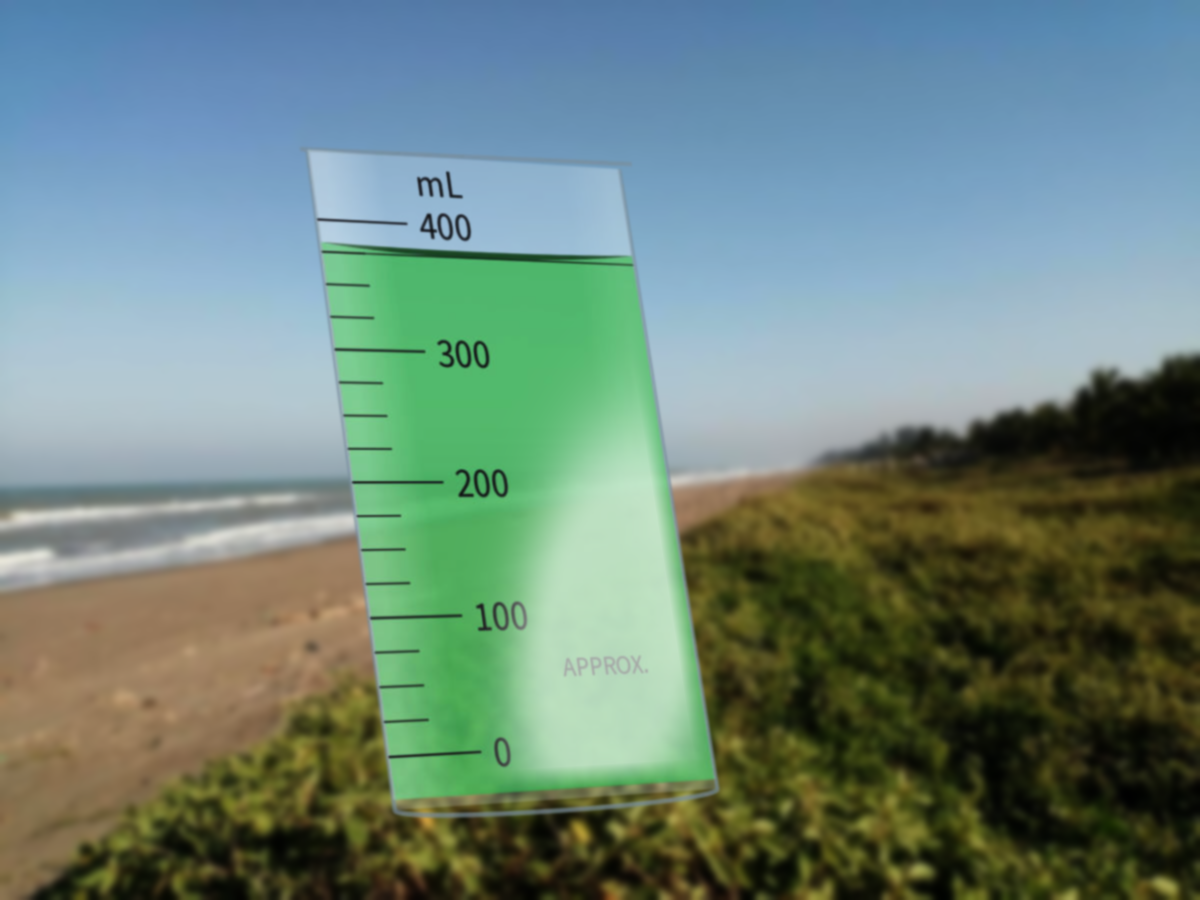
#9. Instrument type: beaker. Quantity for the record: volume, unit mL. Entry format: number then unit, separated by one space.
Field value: 375 mL
